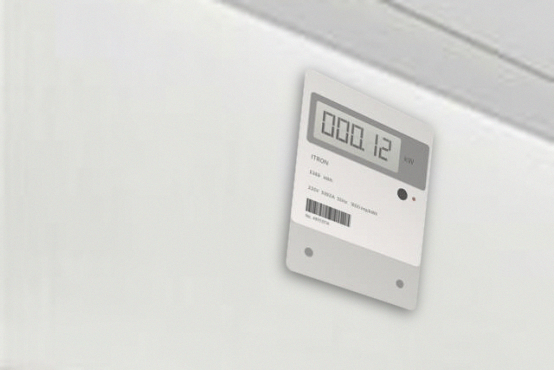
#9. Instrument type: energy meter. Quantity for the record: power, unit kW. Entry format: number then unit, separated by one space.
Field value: 0.12 kW
